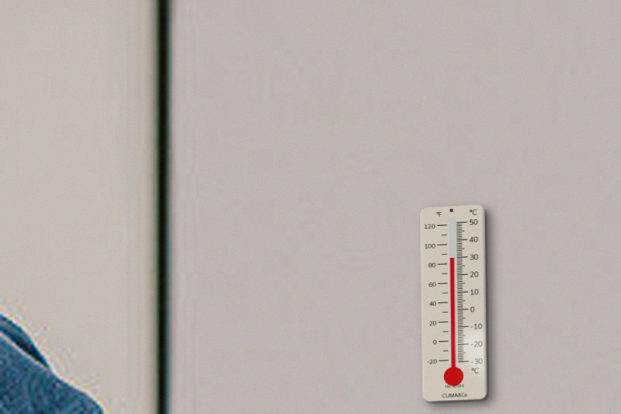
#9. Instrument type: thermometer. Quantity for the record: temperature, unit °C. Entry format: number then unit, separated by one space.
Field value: 30 °C
